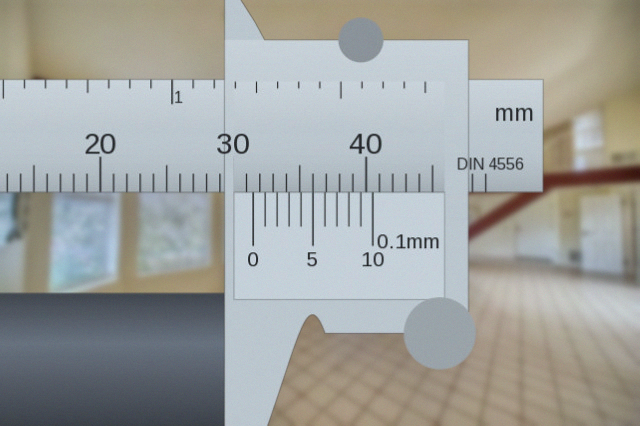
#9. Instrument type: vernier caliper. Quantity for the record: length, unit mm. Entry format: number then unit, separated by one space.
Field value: 31.5 mm
